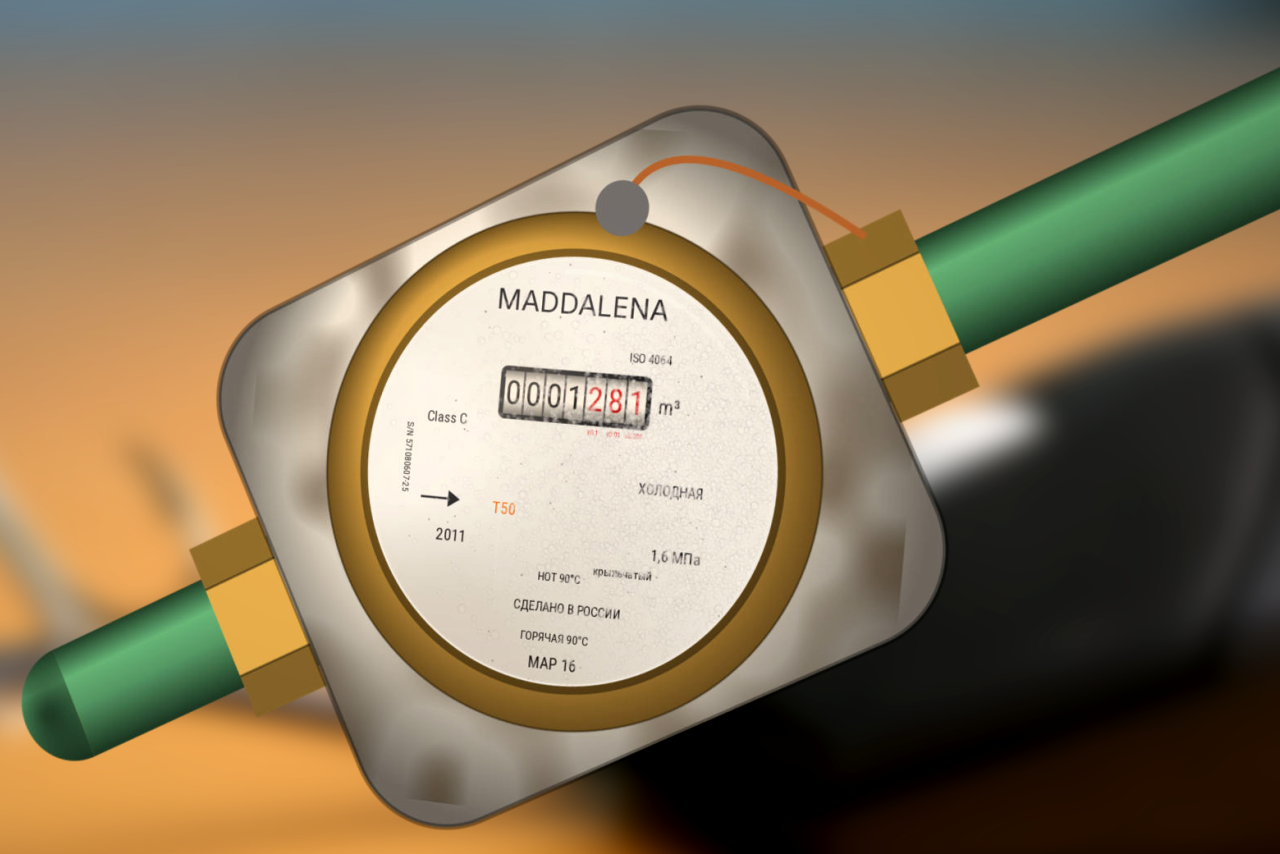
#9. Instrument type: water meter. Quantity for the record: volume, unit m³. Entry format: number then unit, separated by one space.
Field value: 1.281 m³
